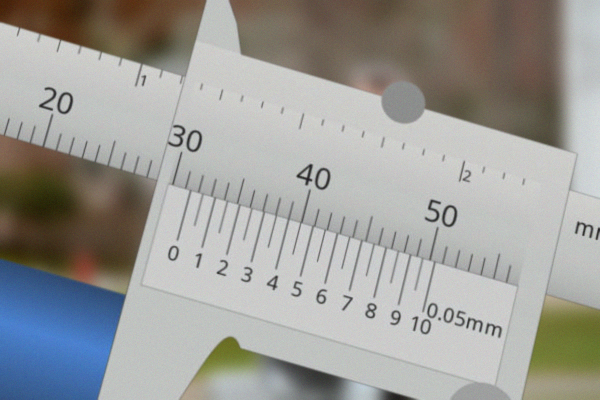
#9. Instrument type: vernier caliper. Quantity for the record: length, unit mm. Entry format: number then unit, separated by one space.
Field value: 31.4 mm
